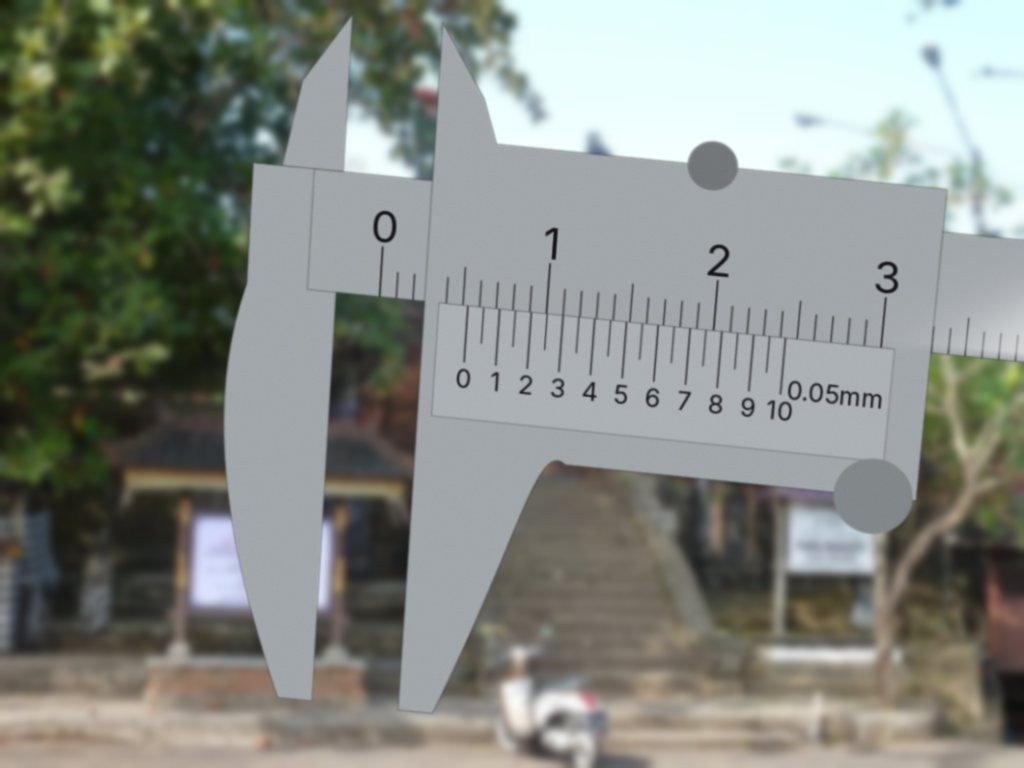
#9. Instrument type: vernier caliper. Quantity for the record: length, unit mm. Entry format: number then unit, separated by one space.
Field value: 5.3 mm
